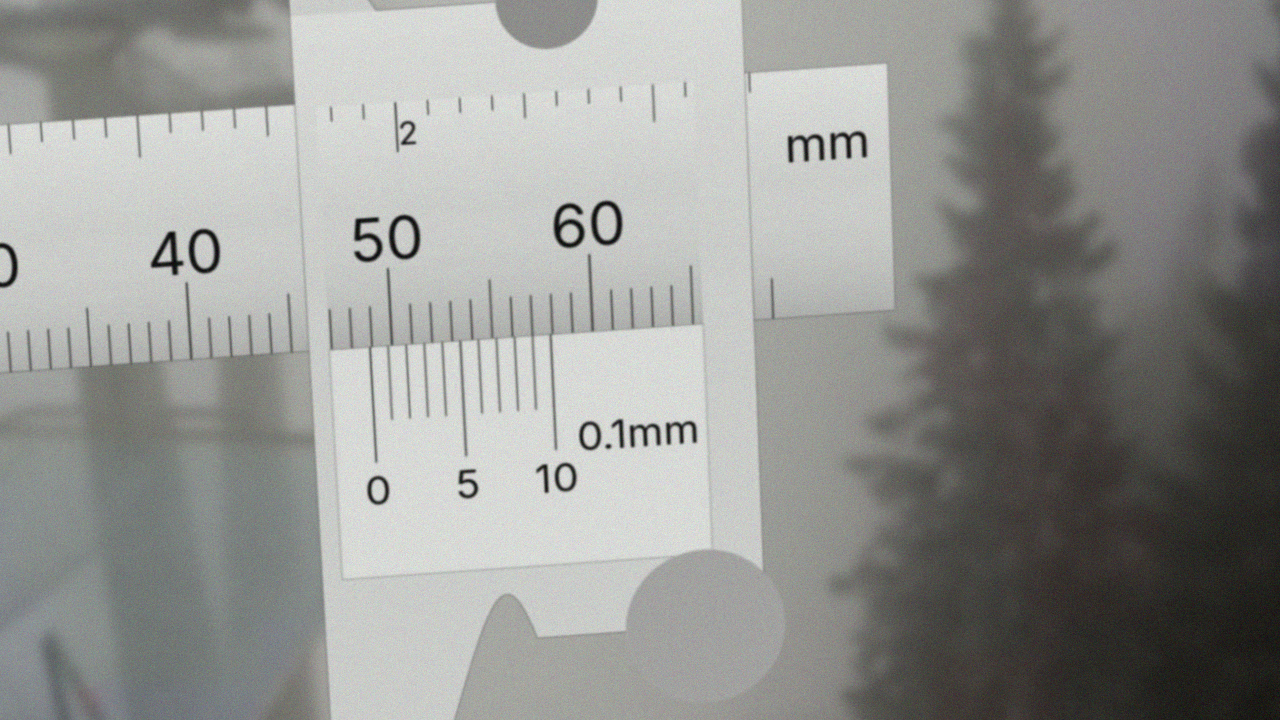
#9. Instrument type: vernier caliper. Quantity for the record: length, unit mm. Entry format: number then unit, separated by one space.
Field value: 48.9 mm
